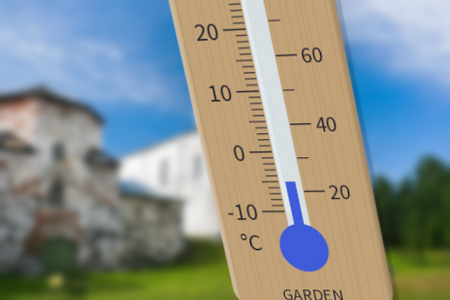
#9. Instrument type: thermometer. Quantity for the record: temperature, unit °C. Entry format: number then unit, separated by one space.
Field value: -5 °C
